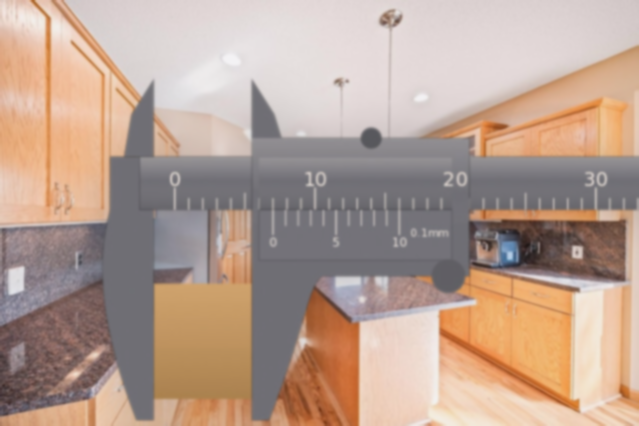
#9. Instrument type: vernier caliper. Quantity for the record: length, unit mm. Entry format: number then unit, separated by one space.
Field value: 7.0 mm
